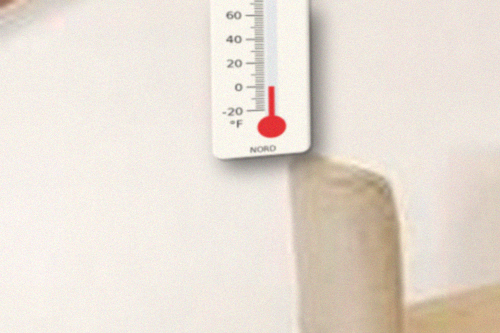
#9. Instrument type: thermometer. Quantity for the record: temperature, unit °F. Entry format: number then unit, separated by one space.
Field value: 0 °F
